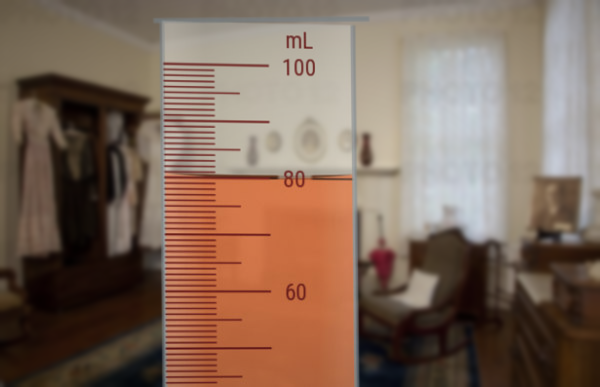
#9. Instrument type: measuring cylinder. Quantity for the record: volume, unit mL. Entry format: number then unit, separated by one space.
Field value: 80 mL
